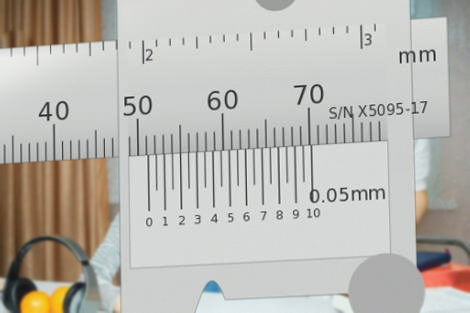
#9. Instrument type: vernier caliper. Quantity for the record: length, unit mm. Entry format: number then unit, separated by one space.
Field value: 51.2 mm
